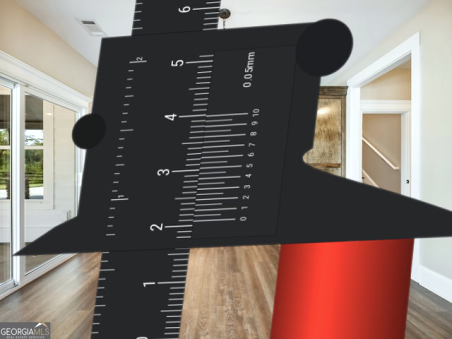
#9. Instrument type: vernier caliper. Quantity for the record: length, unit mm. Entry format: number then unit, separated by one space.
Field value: 20.8 mm
